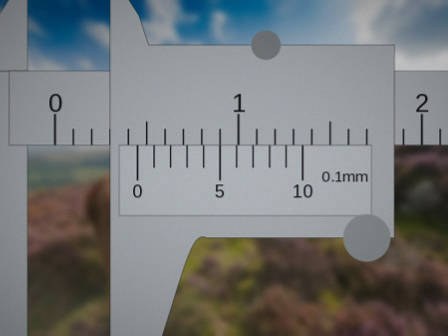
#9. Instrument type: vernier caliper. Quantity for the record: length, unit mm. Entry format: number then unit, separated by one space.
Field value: 4.5 mm
